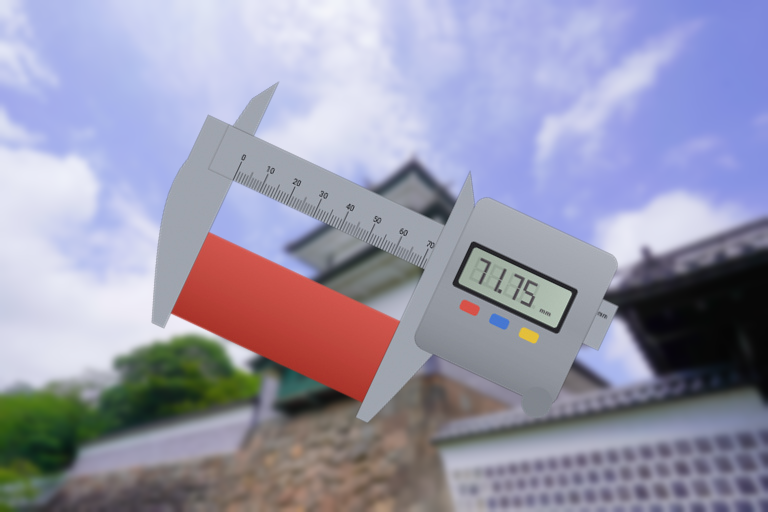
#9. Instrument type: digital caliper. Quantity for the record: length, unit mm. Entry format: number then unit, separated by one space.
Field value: 71.75 mm
